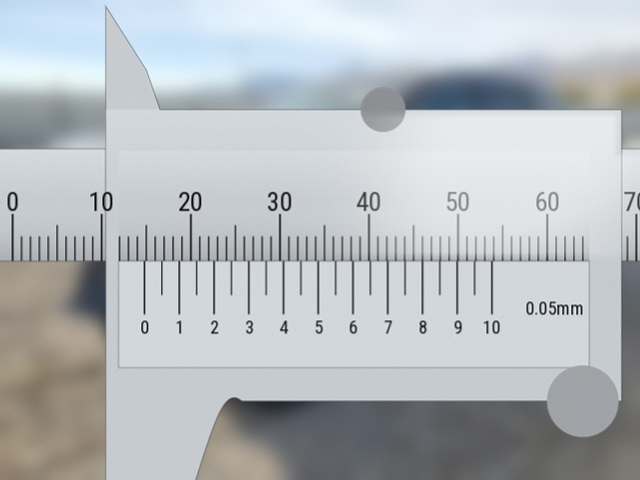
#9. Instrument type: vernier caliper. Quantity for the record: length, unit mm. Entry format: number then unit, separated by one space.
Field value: 14.8 mm
